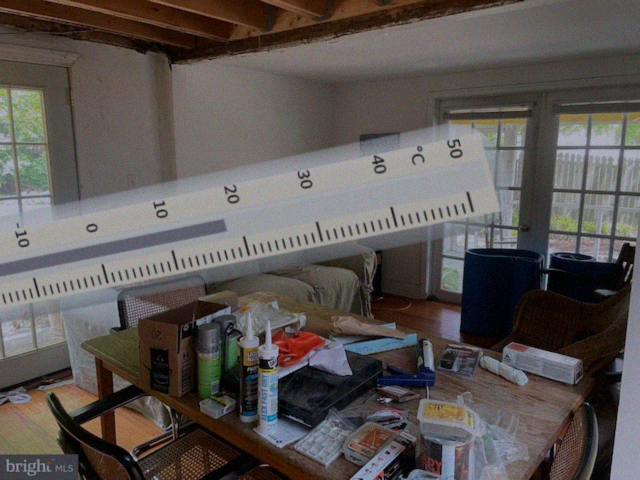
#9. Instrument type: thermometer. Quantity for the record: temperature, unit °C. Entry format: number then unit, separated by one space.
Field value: 18 °C
